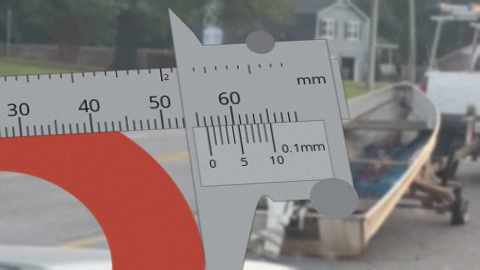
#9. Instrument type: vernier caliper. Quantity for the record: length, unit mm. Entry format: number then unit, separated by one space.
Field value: 56.2 mm
